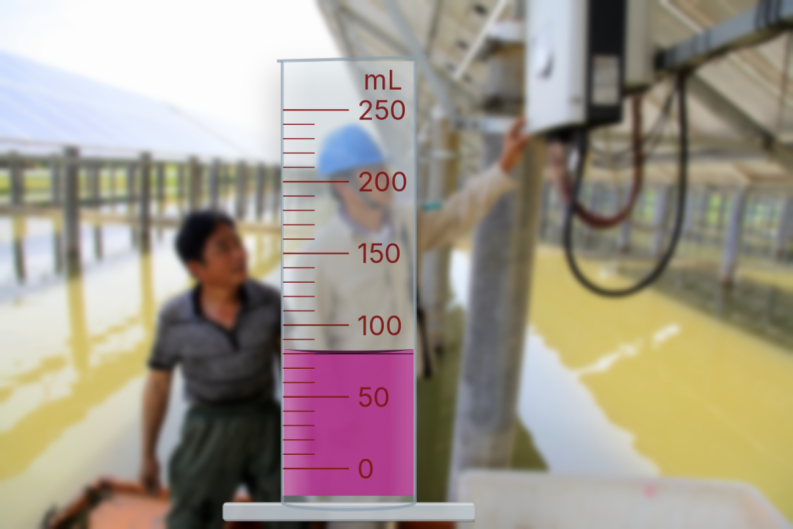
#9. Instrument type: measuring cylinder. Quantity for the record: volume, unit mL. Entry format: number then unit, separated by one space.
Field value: 80 mL
